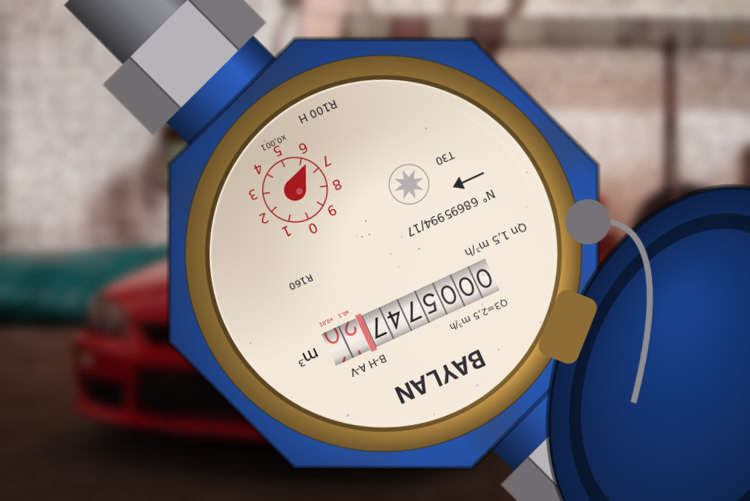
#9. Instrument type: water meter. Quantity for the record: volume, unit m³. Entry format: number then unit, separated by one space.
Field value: 5747.196 m³
